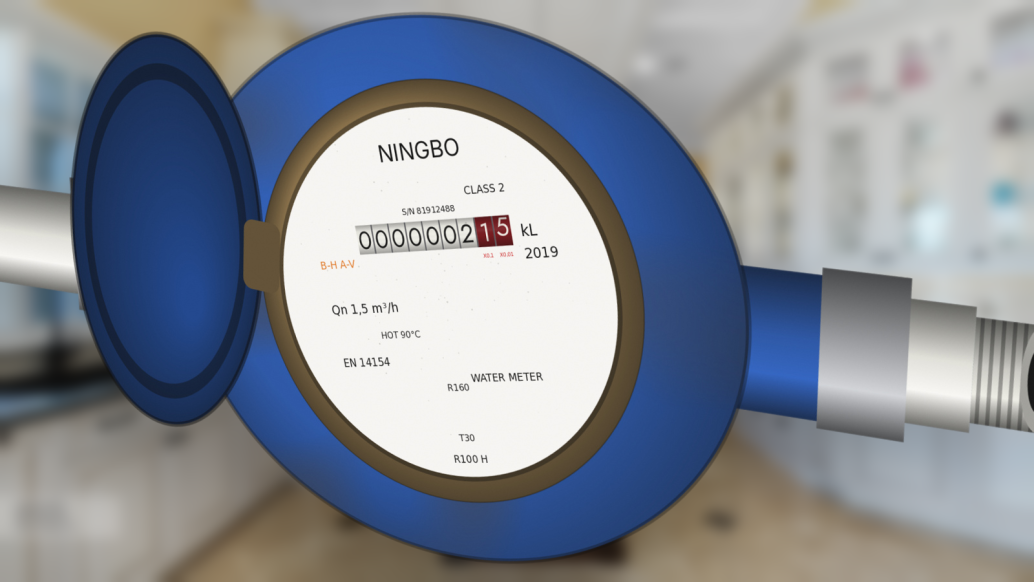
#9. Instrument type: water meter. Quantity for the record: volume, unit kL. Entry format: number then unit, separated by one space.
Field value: 2.15 kL
